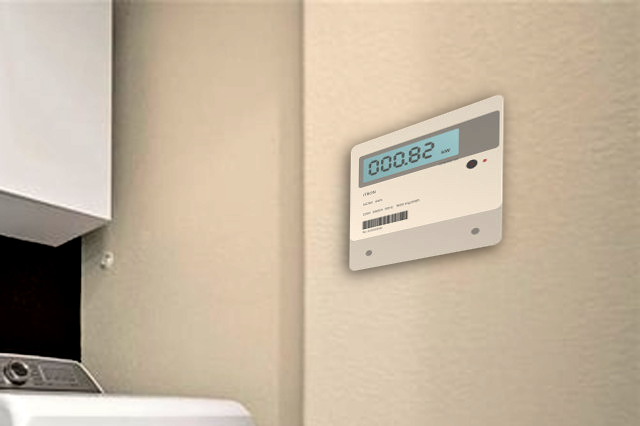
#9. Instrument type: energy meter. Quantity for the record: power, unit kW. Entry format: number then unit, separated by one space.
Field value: 0.82 kW
